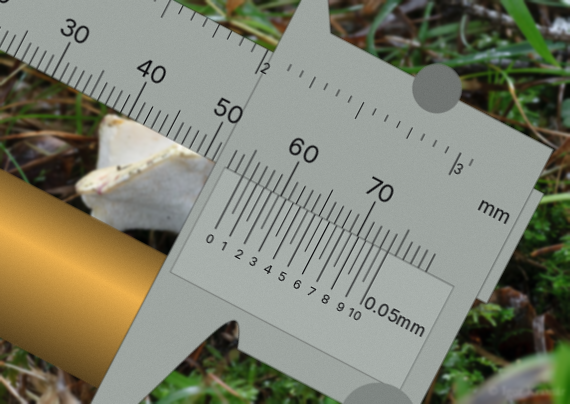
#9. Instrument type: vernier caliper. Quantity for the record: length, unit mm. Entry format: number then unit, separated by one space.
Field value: 55.0 mm
